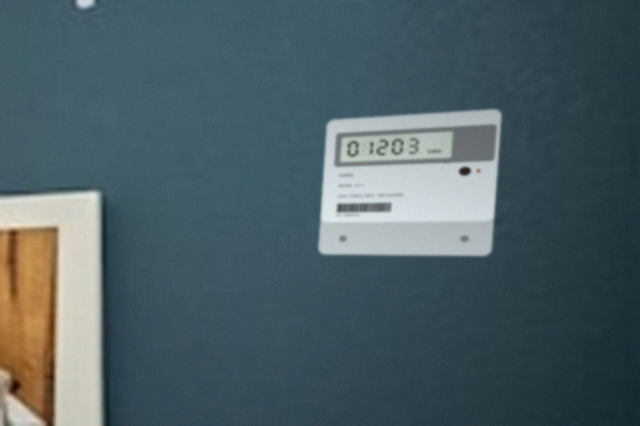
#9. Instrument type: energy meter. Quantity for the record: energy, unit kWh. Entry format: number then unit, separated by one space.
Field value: 1203 kWh
